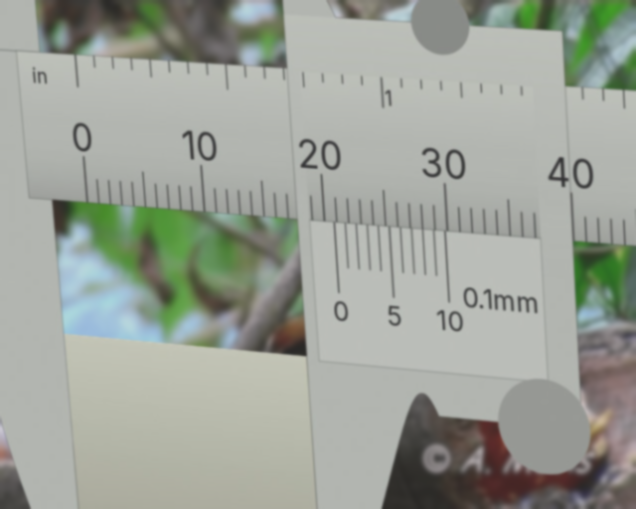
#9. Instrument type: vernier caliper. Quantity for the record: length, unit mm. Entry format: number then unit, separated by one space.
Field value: 20.8 mm
